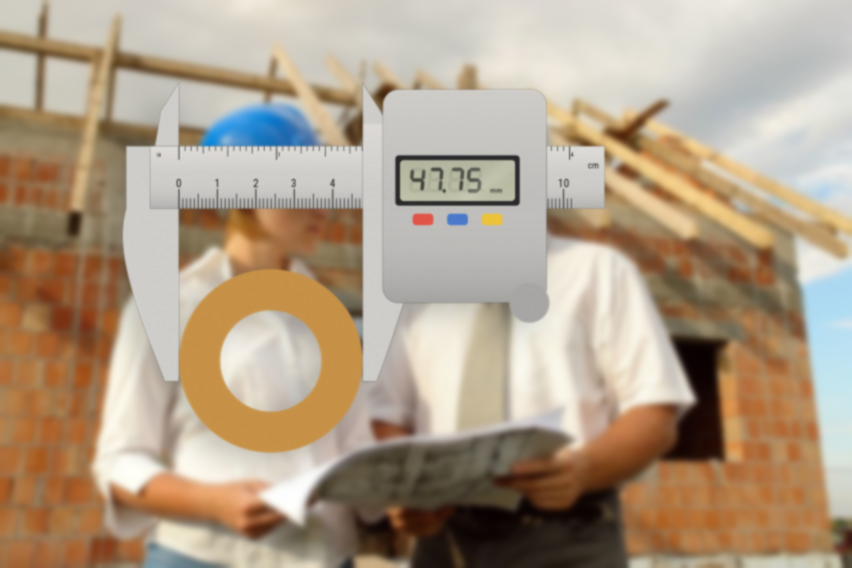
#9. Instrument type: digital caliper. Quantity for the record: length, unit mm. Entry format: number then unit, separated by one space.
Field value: 47.75 mm
